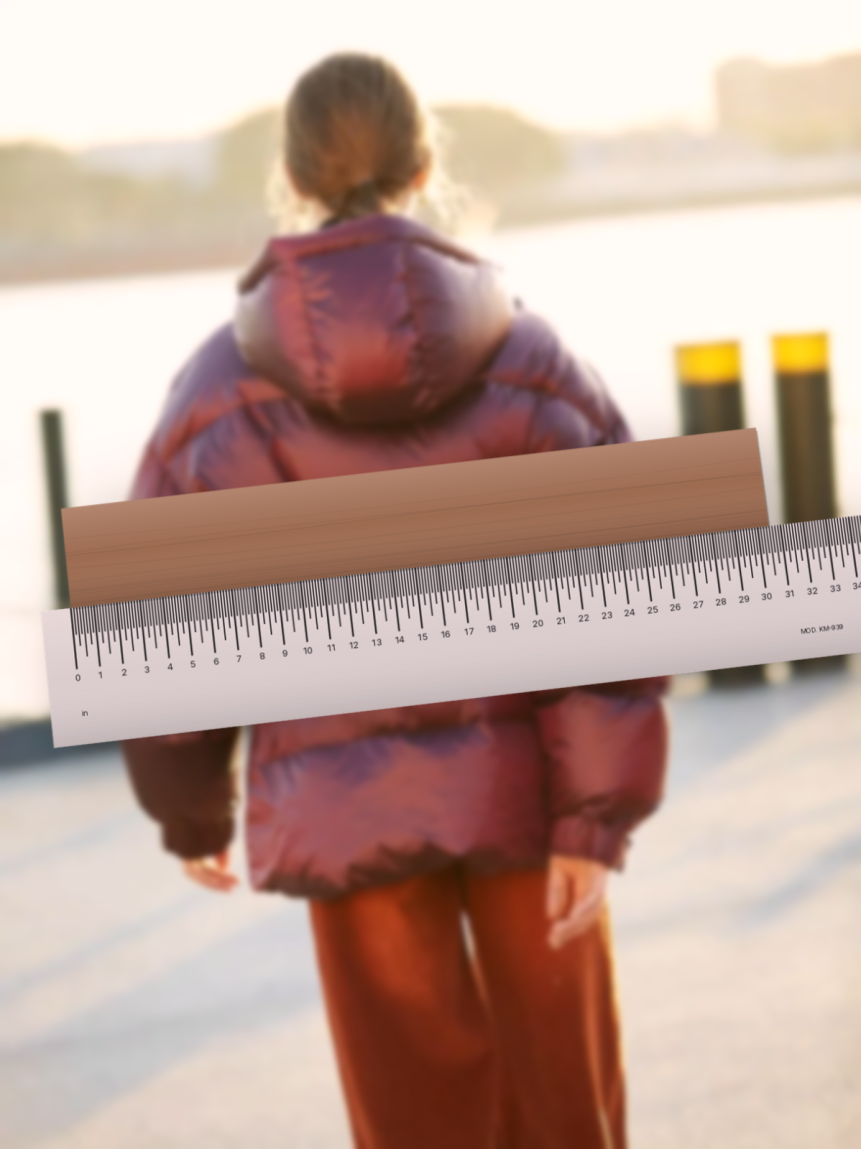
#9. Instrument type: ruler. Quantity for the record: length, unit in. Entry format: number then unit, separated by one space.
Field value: 30.5 in
